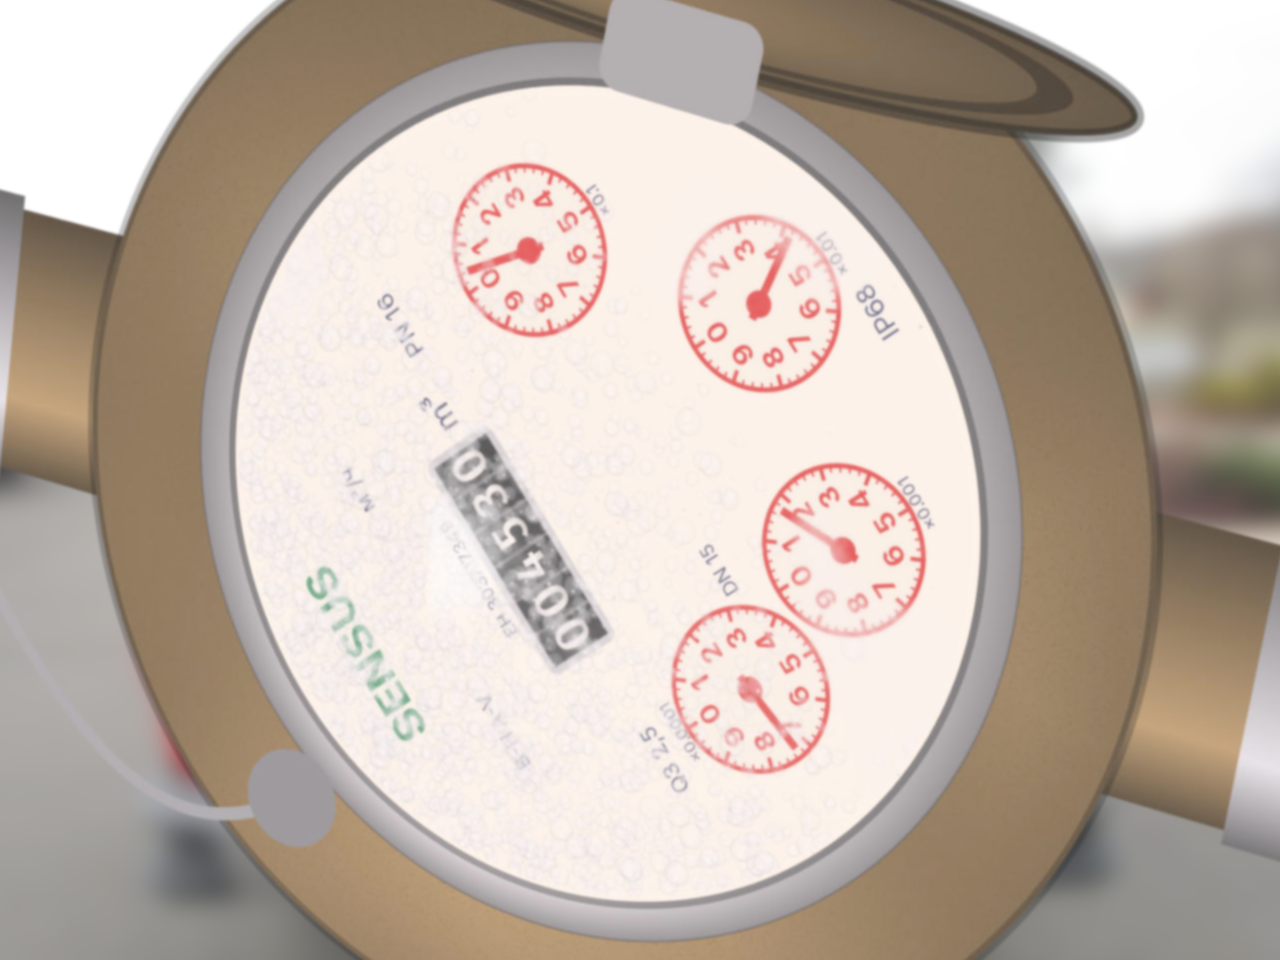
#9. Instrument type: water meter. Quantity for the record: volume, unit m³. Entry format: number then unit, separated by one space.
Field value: 4530.0417 m³
